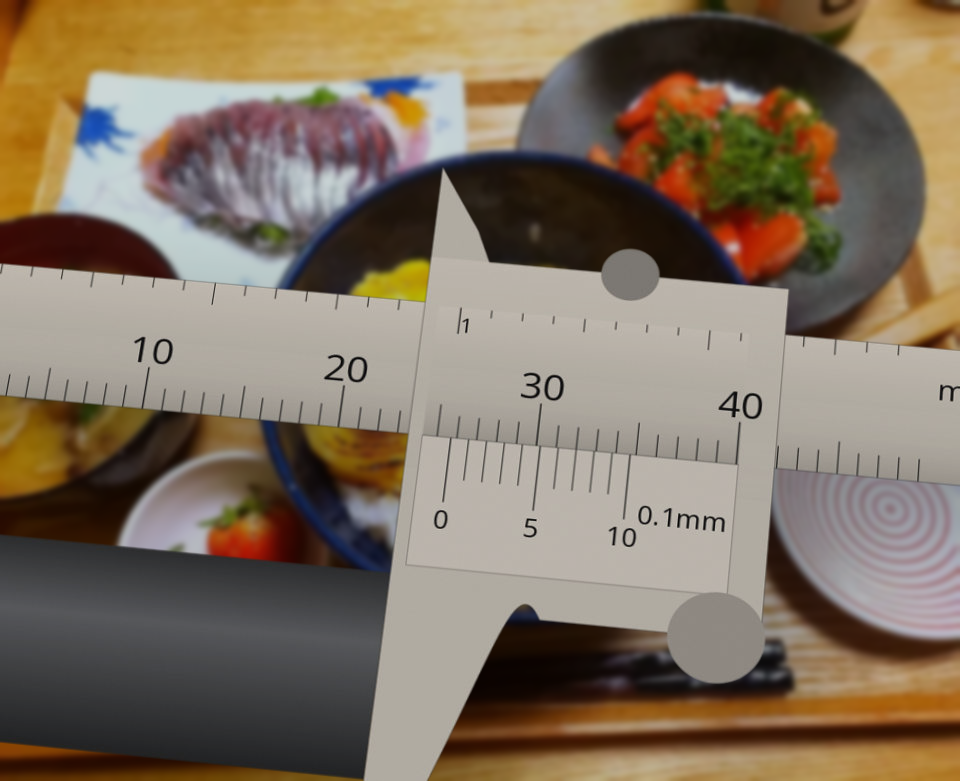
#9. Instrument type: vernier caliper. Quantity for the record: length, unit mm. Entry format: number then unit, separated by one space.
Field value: 25.7 mm
